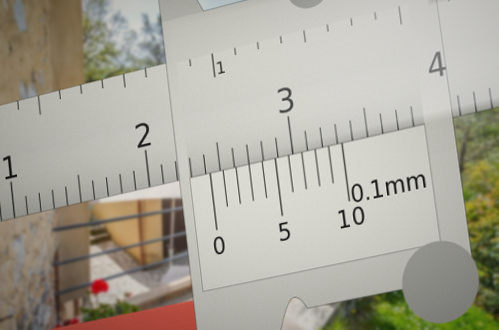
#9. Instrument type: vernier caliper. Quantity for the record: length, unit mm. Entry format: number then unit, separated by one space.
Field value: 24.3 mm
